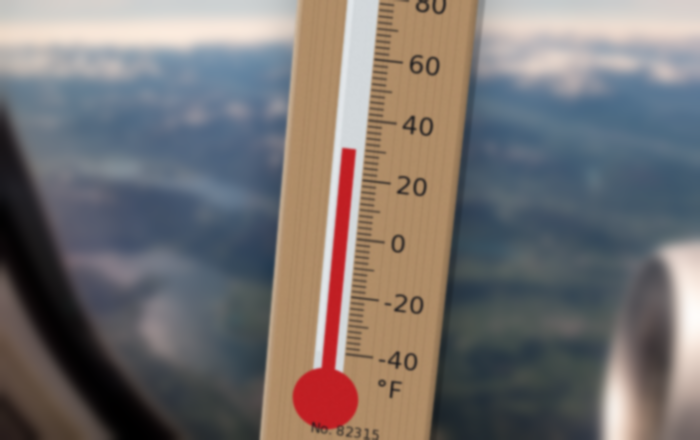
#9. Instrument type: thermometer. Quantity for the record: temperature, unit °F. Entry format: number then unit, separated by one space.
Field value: 30 °F
